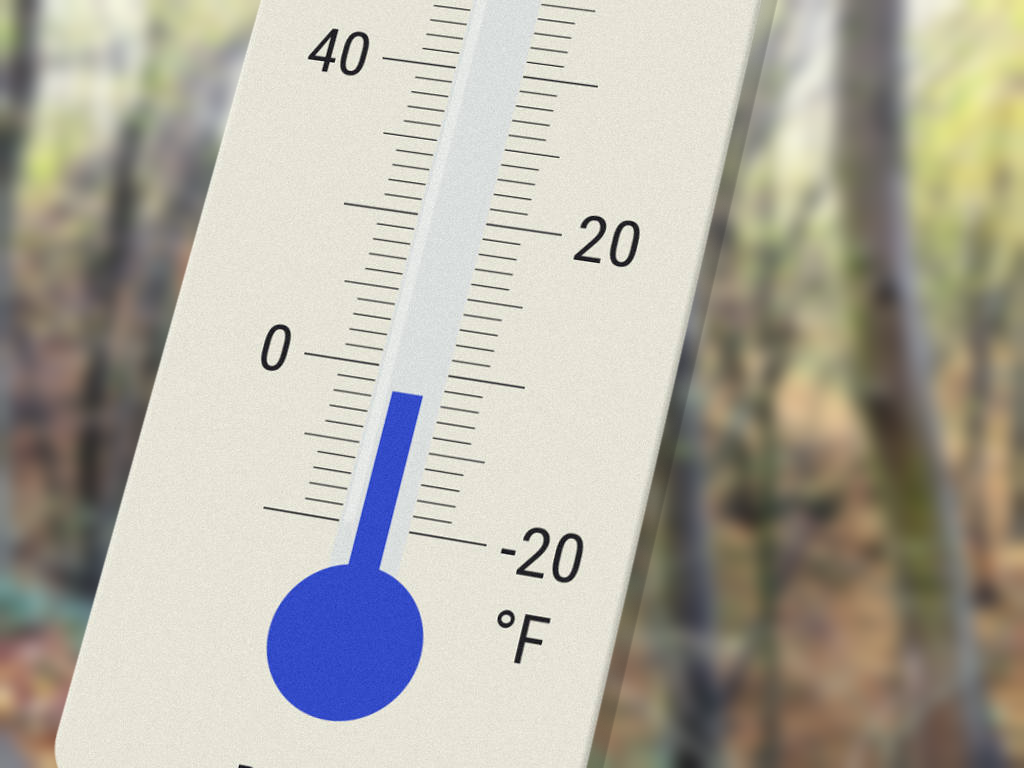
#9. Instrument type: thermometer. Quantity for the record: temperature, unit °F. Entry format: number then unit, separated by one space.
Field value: -3 °F
